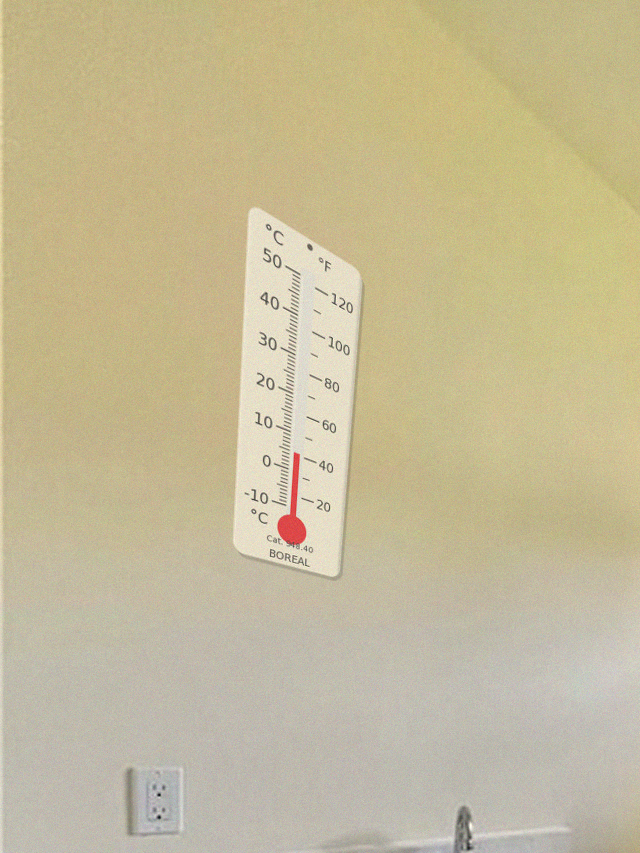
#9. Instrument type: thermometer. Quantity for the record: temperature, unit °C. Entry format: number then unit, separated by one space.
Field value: 5 °C
